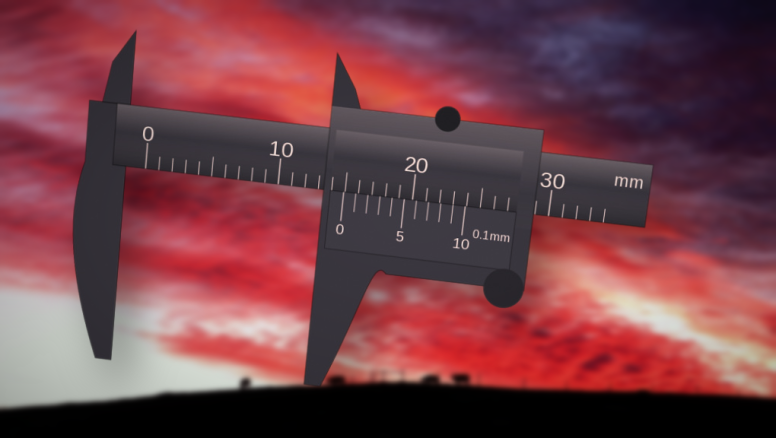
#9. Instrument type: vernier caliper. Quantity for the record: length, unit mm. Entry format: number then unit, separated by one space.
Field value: 14.9 mm
